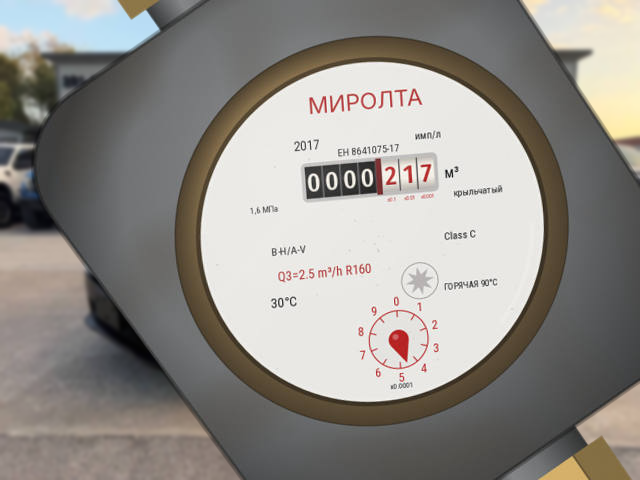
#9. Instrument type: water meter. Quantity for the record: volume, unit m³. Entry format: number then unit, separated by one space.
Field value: 0.2174 m³
